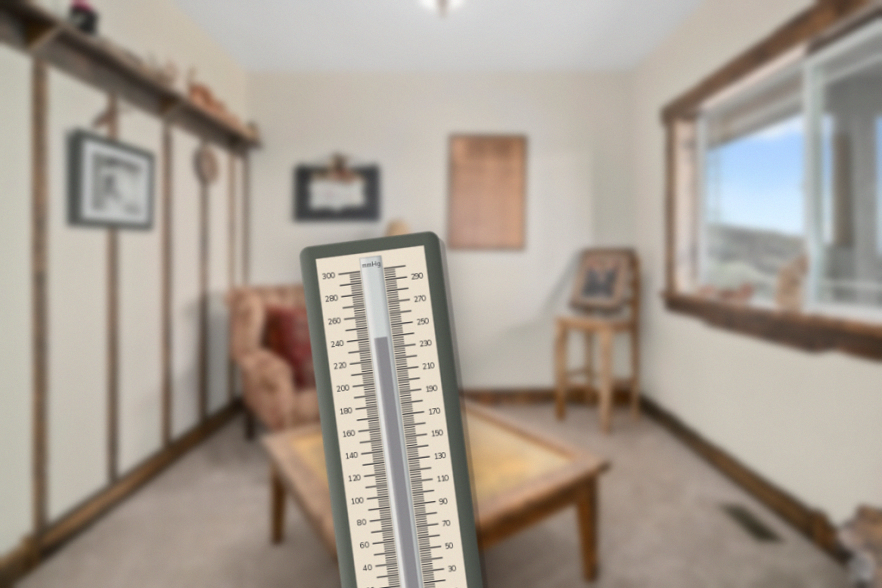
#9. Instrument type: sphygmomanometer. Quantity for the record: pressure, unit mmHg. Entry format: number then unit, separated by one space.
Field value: 240 mmHg
